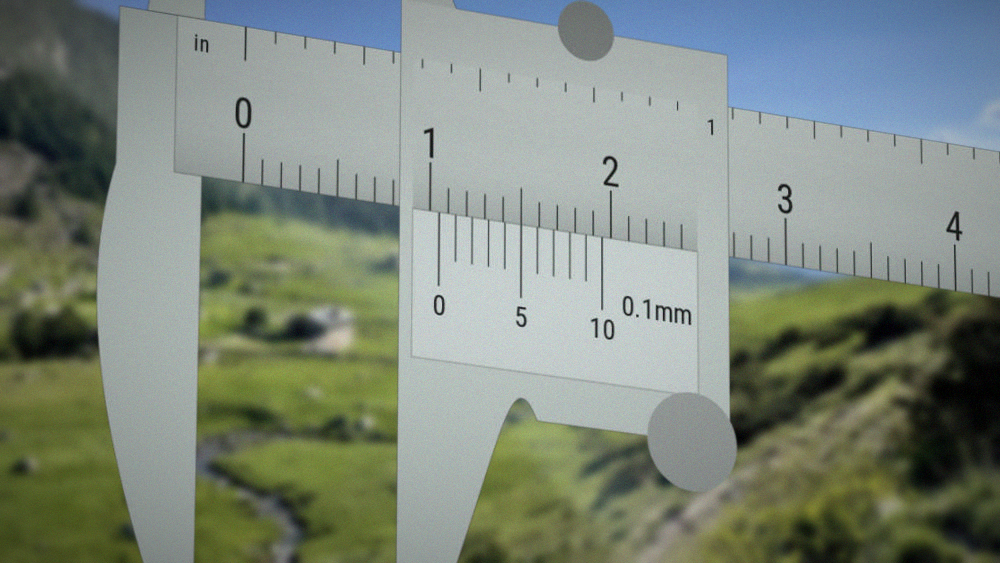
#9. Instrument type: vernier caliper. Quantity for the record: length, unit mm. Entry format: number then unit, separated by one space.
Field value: 10.5 mm
